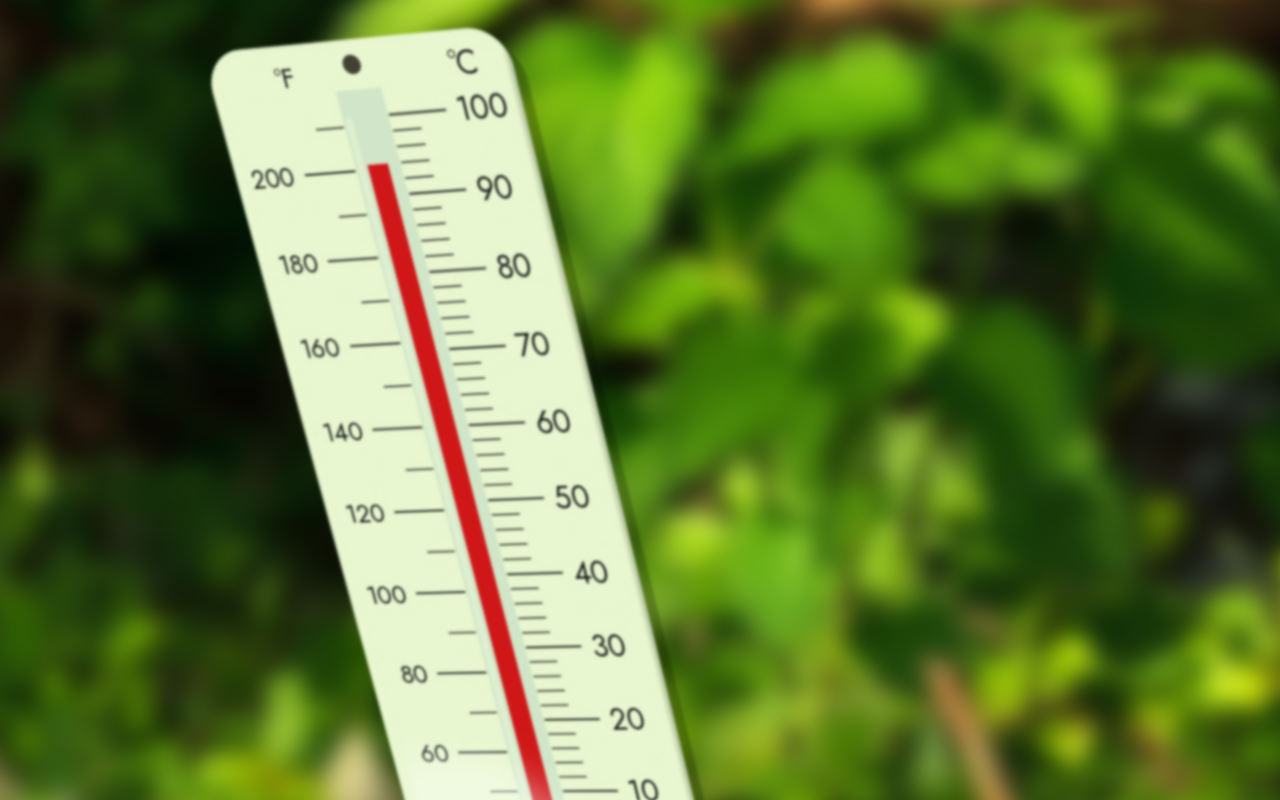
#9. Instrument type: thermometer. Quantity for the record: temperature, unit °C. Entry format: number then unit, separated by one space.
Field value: 94 °C
